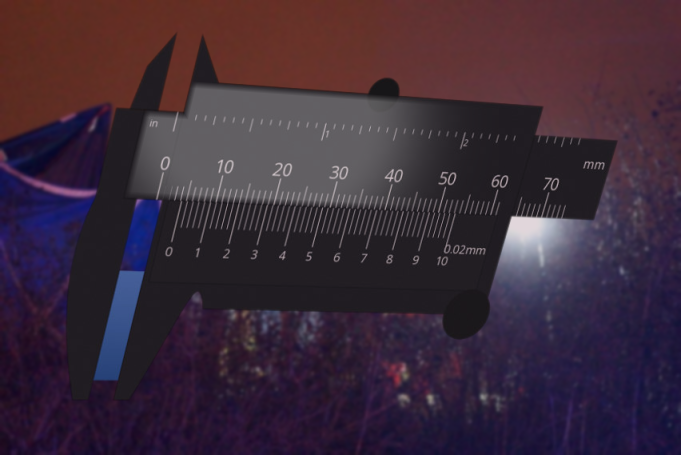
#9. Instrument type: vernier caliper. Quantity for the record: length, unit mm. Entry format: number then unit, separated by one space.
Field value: 4.2 mm
